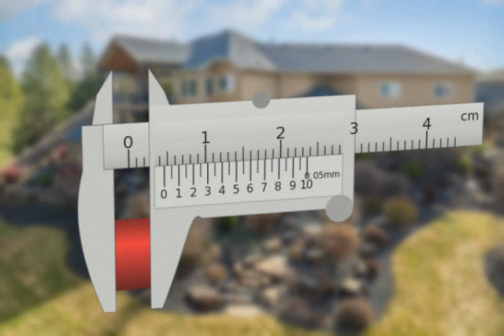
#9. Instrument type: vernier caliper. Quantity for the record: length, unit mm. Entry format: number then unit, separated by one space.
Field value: 4.6 mm
